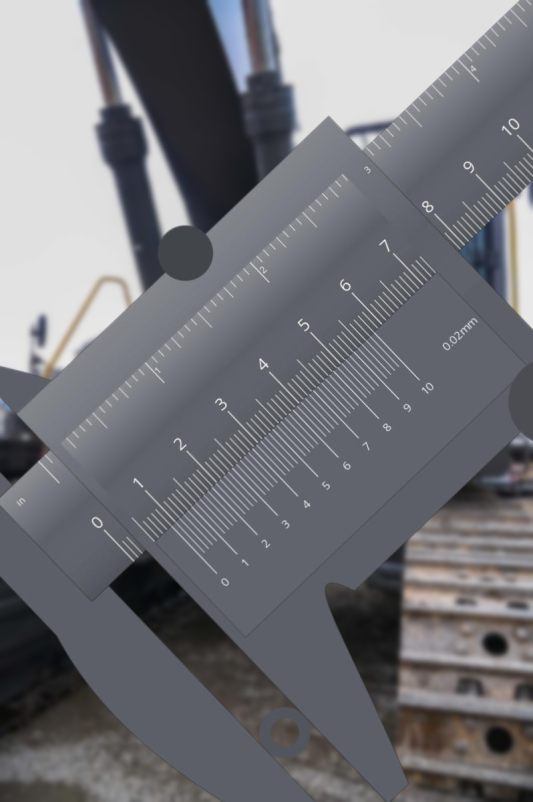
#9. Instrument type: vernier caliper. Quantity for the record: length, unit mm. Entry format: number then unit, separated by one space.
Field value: 9.0 mm
